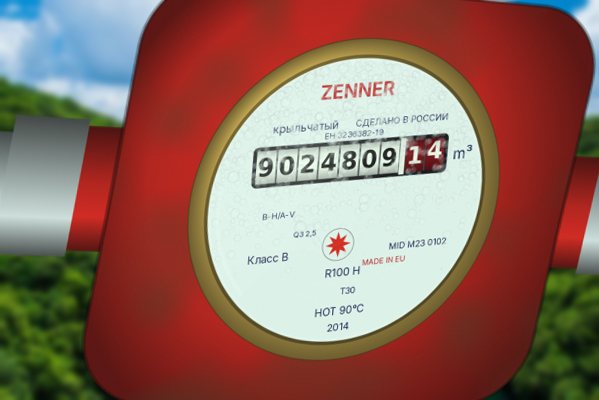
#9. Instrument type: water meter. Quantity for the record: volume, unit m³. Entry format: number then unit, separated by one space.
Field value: 9024809.14 m³
